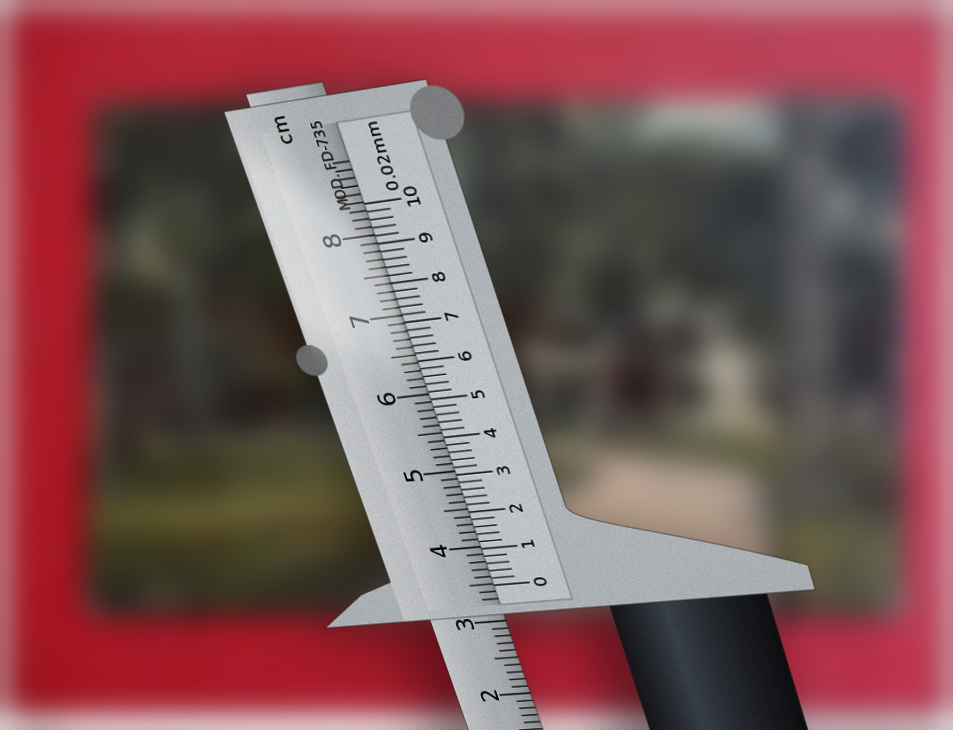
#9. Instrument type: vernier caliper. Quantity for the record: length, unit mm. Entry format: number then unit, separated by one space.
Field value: 34.8 mm
